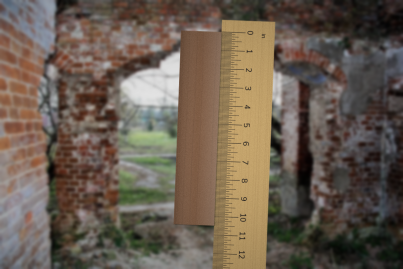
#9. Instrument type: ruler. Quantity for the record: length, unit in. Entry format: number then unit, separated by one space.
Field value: 10.5 in
